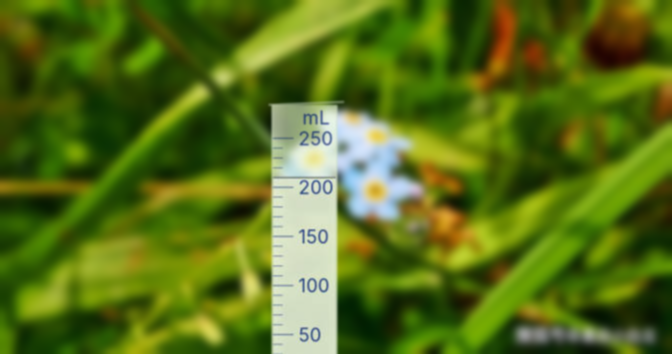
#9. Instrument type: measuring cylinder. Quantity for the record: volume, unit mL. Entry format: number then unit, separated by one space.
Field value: 210 mL
